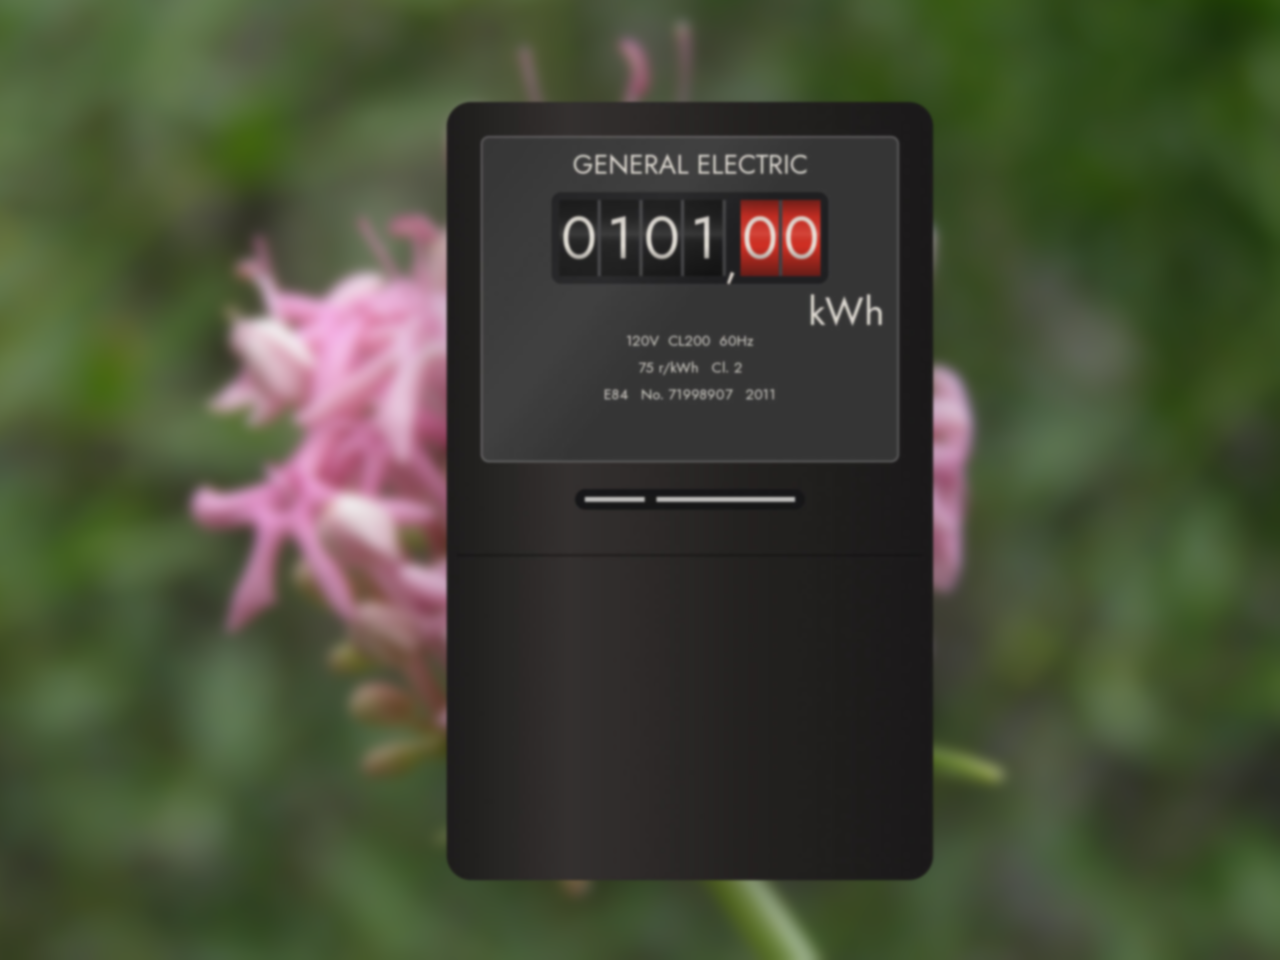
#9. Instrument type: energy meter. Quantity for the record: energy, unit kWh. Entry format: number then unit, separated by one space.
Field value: 101.00 kWh
